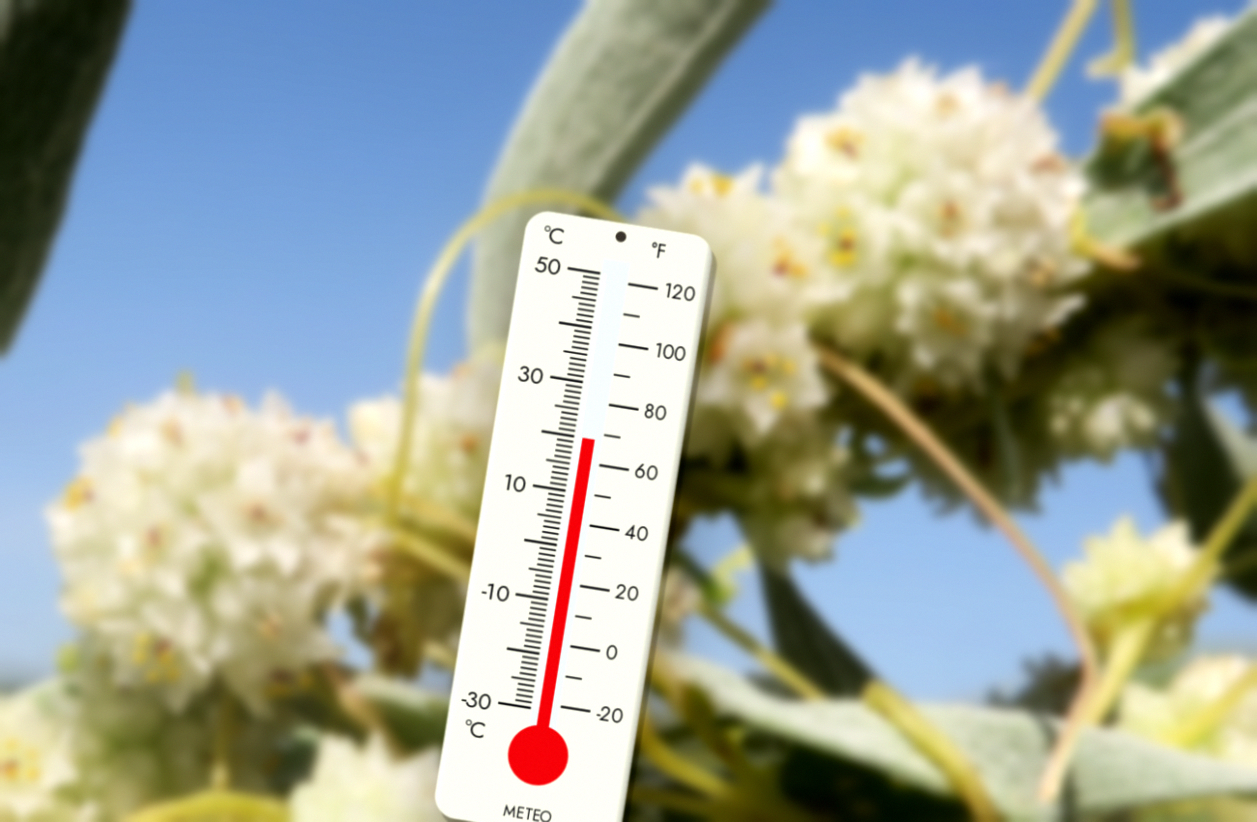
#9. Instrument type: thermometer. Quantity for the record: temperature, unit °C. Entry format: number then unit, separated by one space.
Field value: 20 °C
